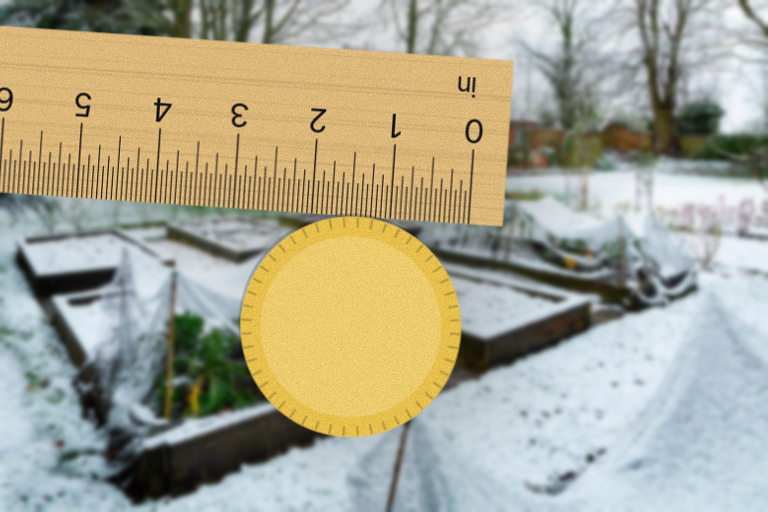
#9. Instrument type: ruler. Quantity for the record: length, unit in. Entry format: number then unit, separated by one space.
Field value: 2.8125 in
